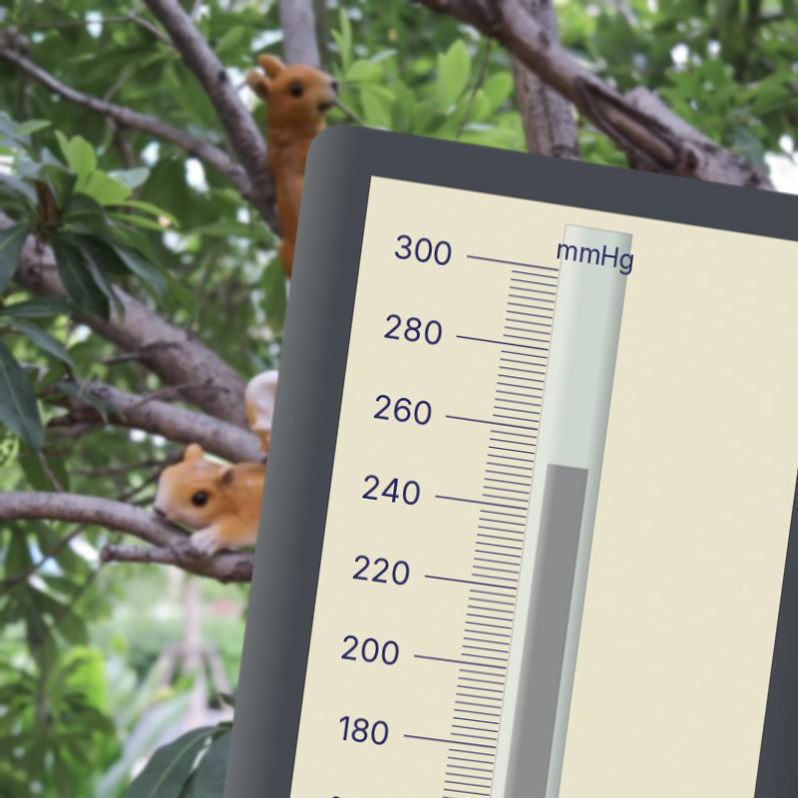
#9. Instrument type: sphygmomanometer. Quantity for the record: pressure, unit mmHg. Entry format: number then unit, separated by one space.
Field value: 252 mmHg
